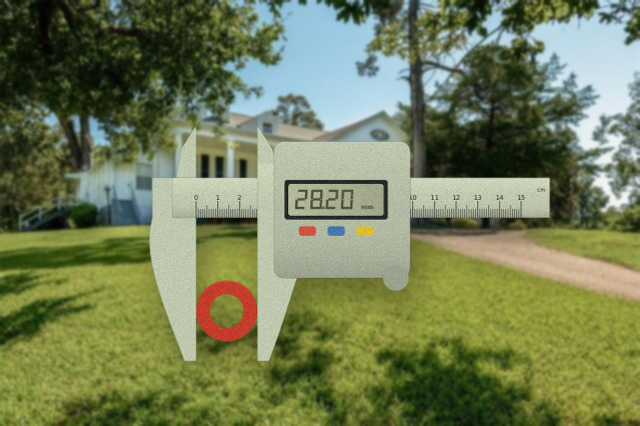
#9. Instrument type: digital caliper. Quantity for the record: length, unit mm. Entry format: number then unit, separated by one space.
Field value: 28.20 mm
